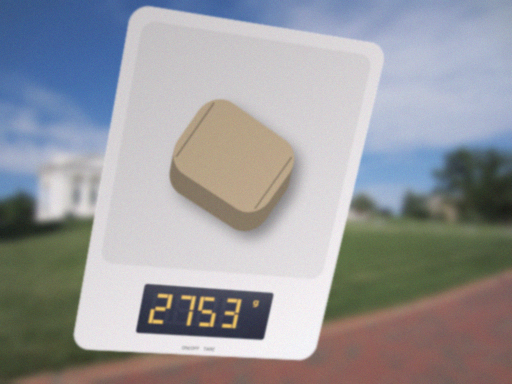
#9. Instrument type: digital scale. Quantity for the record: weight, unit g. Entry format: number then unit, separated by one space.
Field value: 2753 g
